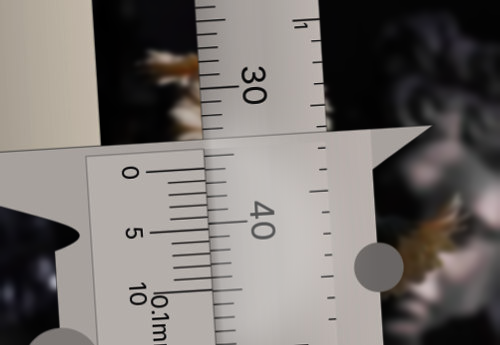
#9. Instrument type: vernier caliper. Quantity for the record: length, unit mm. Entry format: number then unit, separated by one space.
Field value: 35.9 mm
